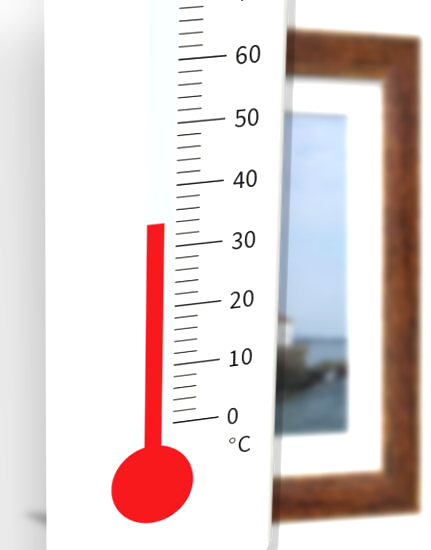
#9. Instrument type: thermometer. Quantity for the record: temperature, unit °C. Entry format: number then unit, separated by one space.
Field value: 34 °C
